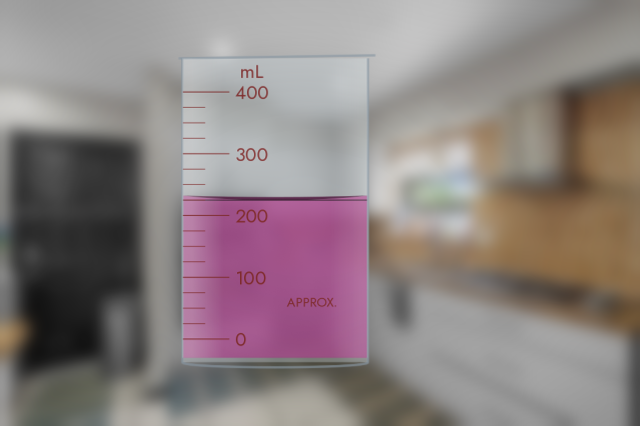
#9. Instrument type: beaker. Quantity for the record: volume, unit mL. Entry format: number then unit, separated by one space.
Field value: 225 mL
